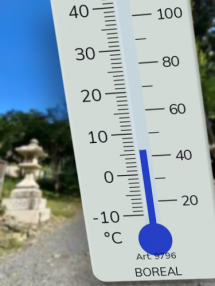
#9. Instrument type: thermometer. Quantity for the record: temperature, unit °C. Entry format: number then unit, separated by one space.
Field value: 6 °C
